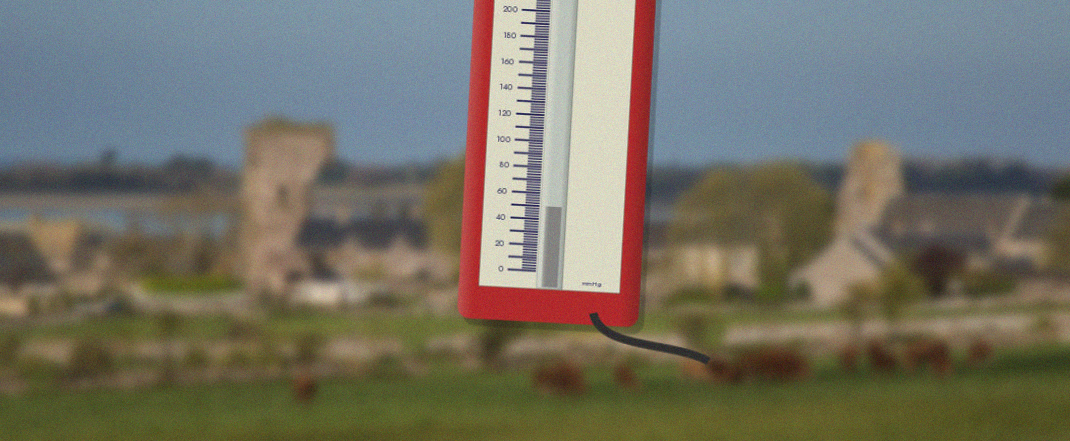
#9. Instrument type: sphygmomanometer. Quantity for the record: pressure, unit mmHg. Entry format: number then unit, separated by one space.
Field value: 50 mmHg
